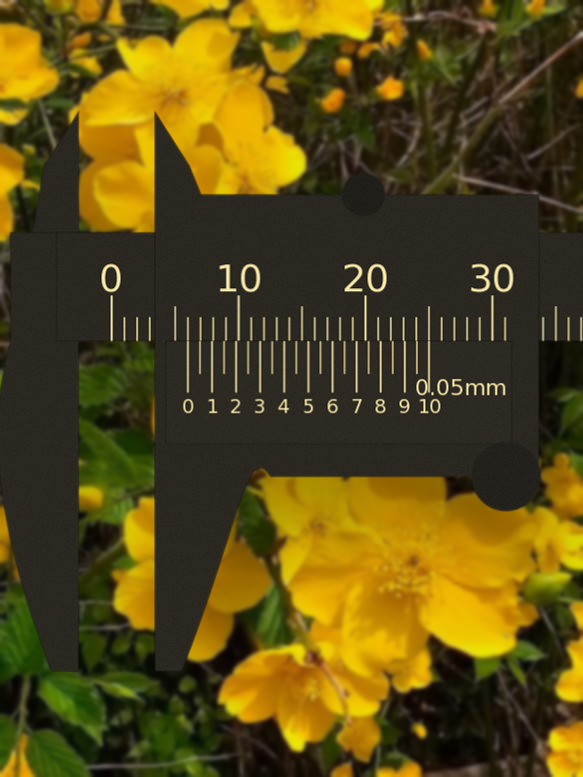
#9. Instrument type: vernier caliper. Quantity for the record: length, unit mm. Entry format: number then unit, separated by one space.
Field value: 6.0 mm
